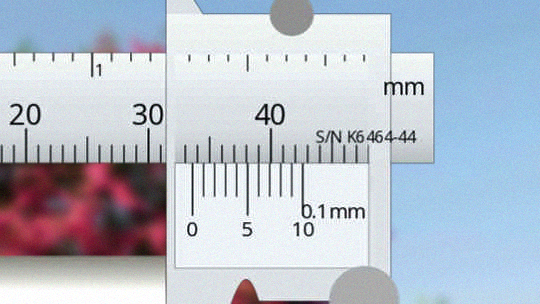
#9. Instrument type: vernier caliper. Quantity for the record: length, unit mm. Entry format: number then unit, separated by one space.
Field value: 33.6 mm
